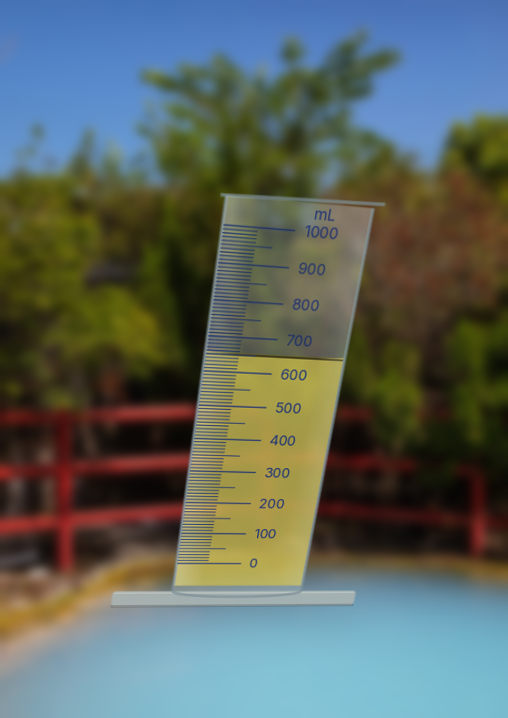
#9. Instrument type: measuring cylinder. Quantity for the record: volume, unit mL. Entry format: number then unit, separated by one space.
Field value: 650 mL
